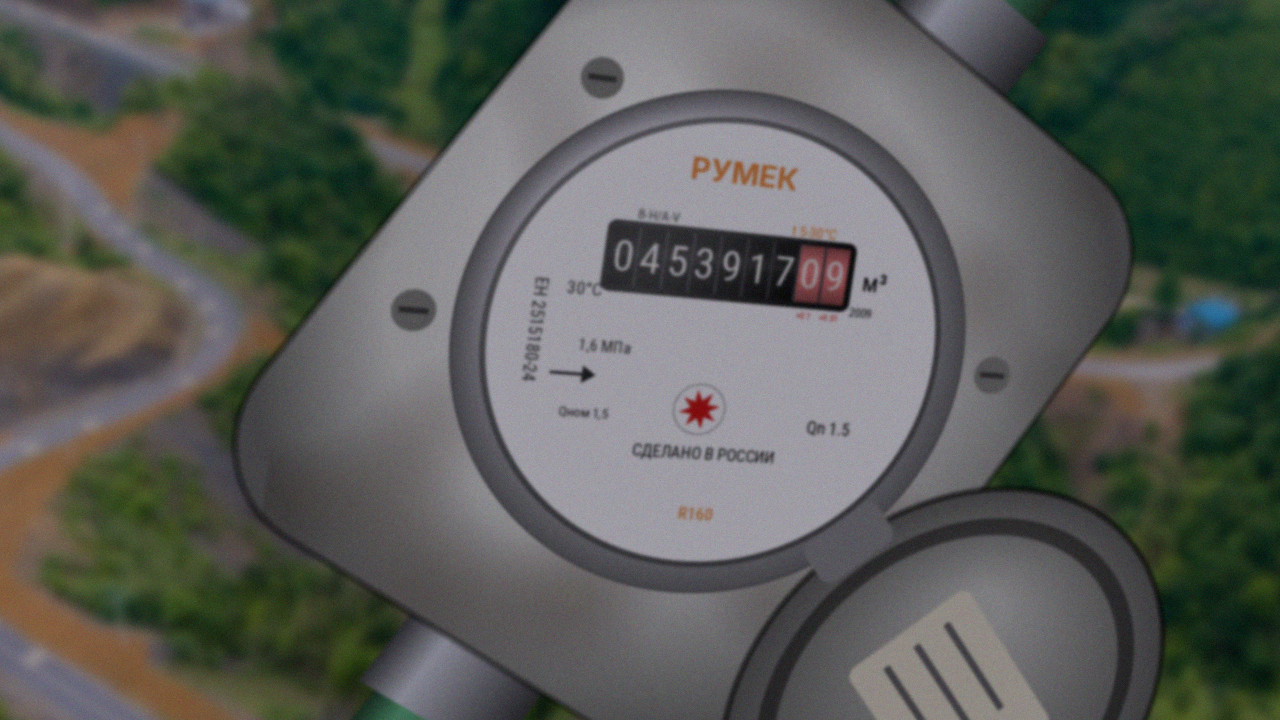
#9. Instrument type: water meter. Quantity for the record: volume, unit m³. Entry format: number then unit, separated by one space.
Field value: 453917.09 m³
